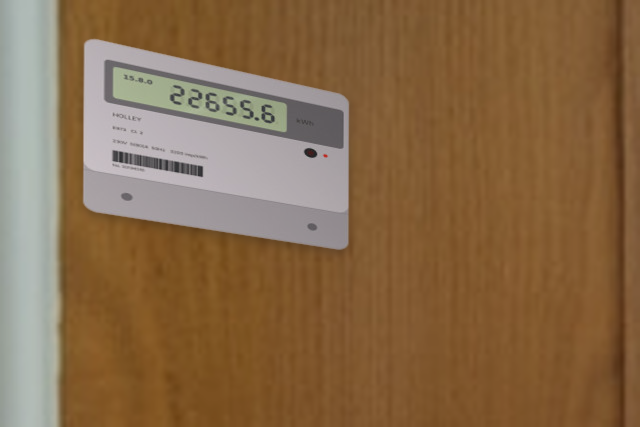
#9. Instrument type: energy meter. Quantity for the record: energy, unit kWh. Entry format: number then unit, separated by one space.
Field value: 22655.6 kWh
